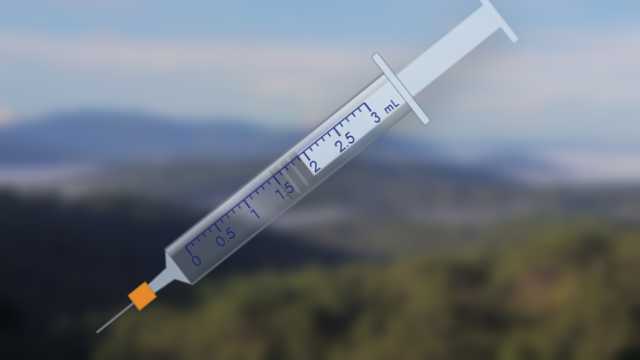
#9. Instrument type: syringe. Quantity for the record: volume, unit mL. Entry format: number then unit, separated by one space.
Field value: 1.5 mL
